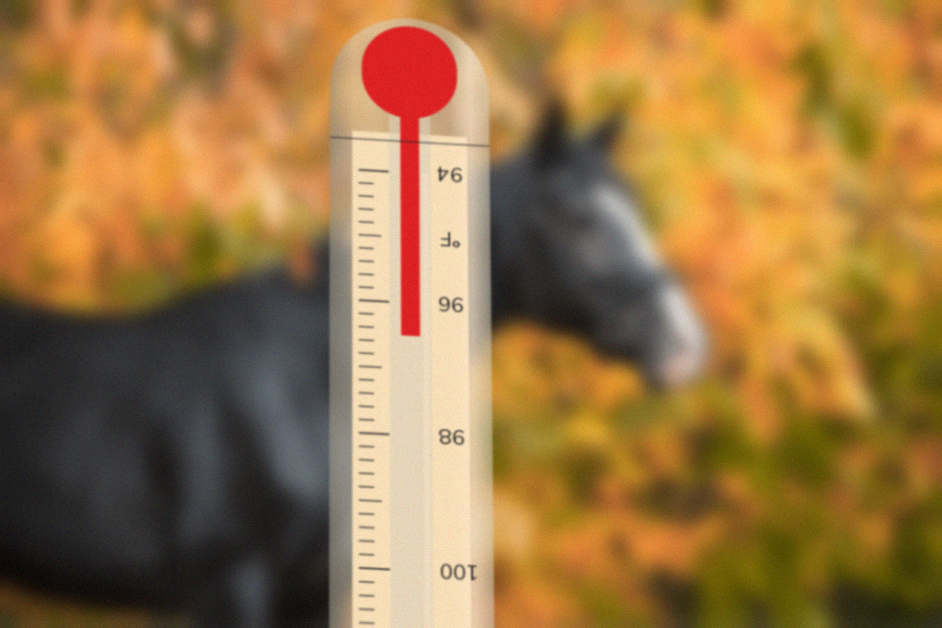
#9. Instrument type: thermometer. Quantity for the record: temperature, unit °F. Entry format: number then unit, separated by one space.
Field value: 96.5 °F
